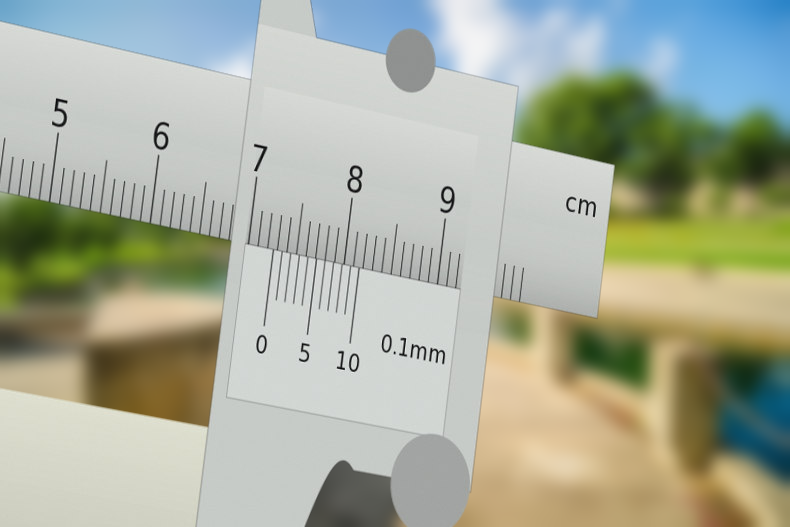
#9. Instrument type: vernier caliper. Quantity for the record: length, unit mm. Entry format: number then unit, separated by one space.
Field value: 72.6 mm
